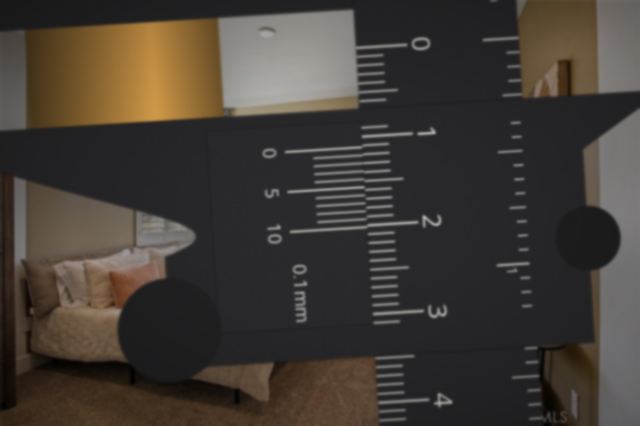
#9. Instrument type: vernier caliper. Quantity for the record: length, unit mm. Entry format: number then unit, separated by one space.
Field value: 11.2 mm
